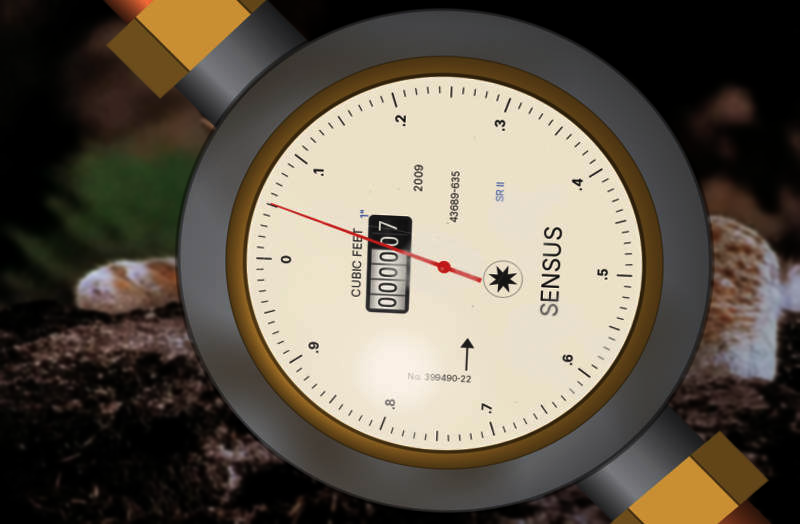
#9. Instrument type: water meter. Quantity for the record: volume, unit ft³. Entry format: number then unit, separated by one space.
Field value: 7.05 ft³
